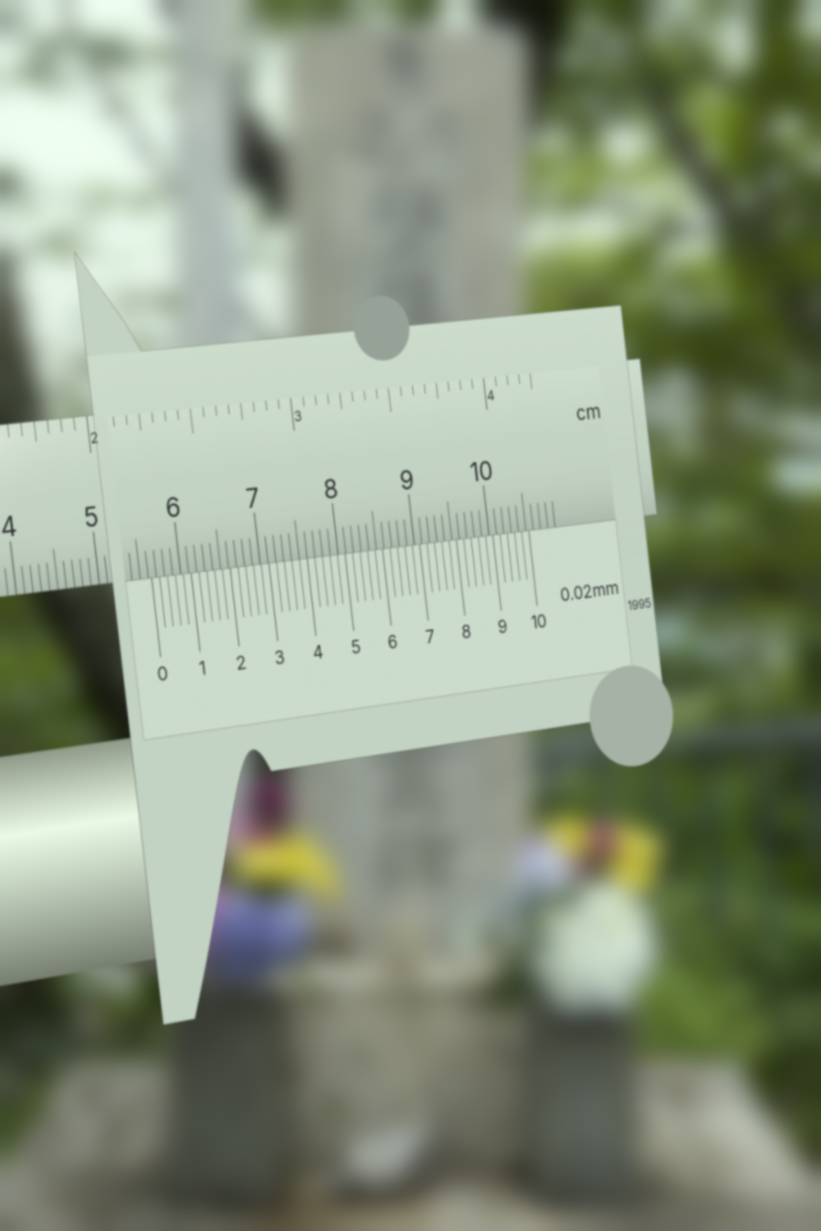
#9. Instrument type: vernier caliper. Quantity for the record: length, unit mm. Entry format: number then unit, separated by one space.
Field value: 56.4 mm
